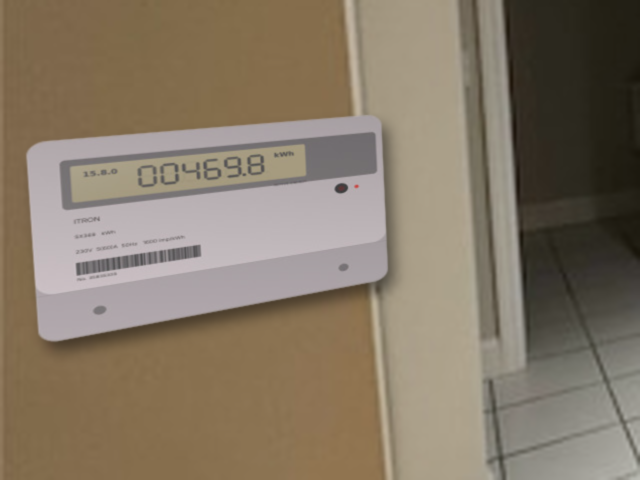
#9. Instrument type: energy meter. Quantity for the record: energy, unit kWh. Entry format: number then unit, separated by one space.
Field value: 469.8 kWh
